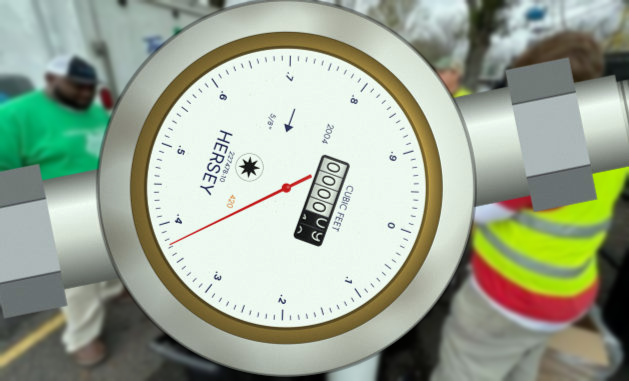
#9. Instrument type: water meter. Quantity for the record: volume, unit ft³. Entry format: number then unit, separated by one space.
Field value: 9.37 ft³
